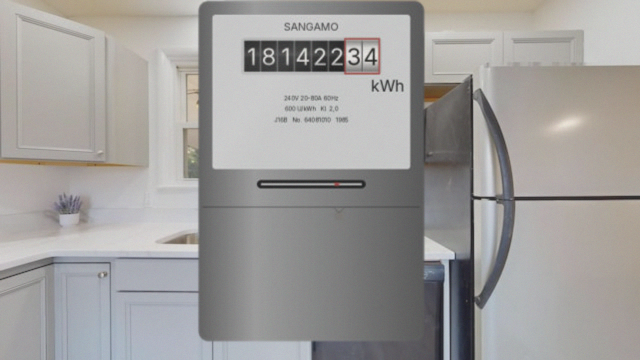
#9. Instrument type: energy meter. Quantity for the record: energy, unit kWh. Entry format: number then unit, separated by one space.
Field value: 181422.34 kWh
